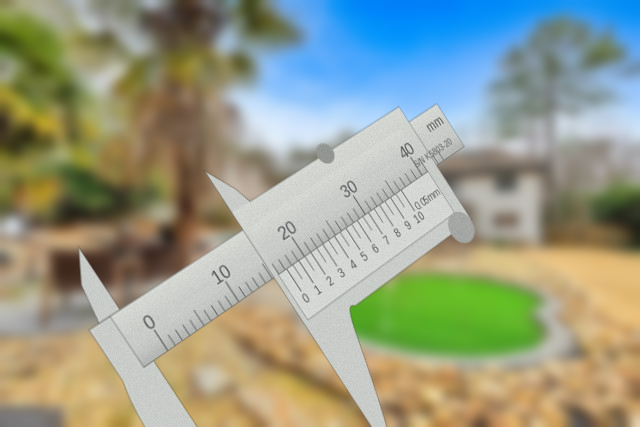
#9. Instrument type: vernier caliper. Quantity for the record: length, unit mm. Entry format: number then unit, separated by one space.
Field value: 17.2 mm
